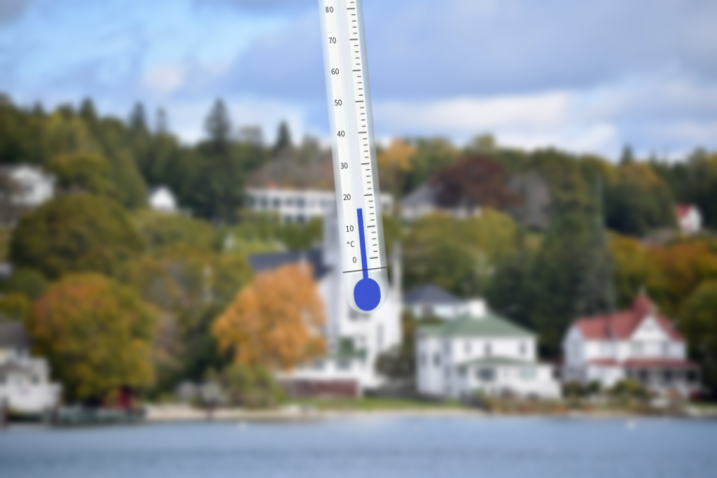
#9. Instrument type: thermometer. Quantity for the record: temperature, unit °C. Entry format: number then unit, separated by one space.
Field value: 16 °C
